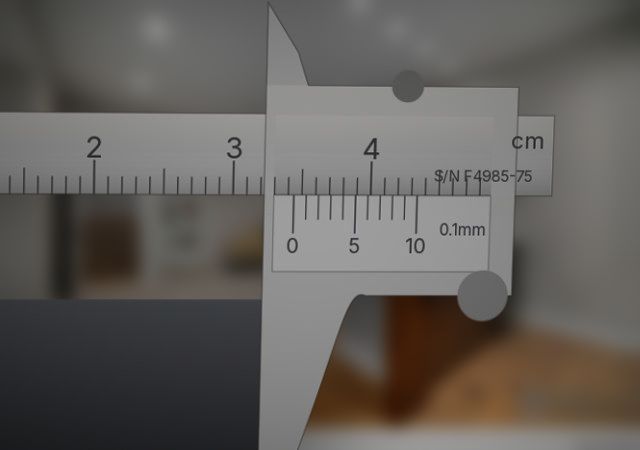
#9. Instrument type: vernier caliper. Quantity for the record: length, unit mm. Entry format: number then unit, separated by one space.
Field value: 34.4 mm
